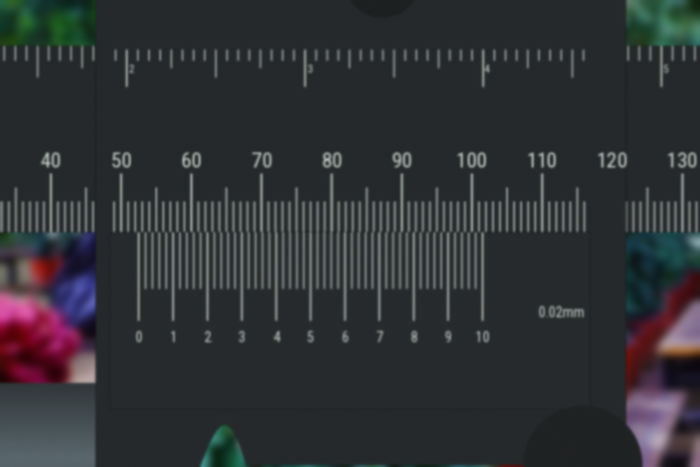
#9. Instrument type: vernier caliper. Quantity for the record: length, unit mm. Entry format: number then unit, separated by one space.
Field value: 52.5 mm
